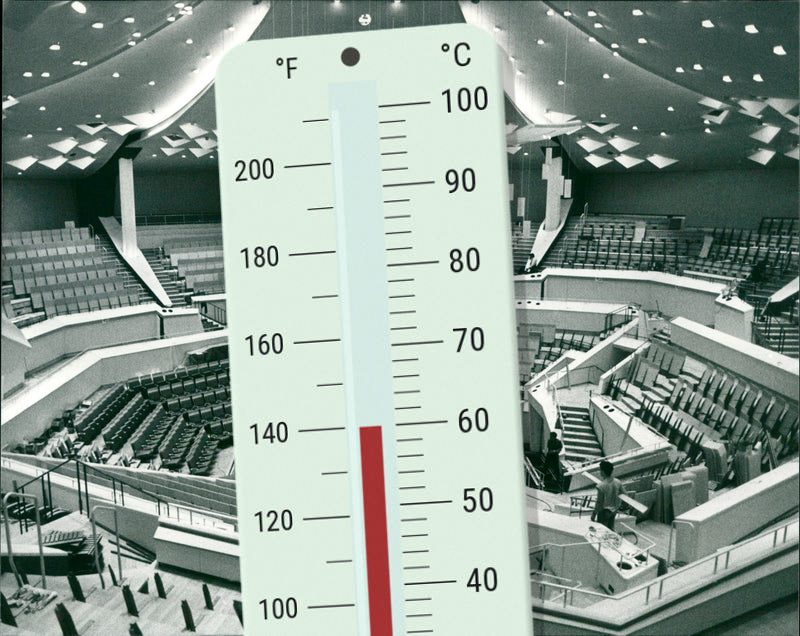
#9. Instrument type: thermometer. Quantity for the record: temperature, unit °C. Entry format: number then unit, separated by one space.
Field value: 60 °C
